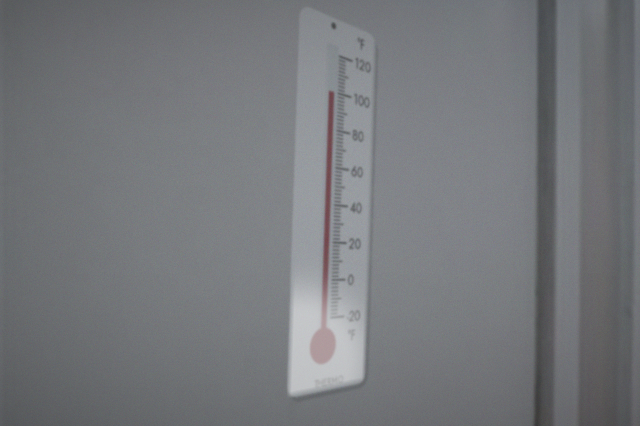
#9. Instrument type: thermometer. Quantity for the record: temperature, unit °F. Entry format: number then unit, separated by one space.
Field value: 100 °F
